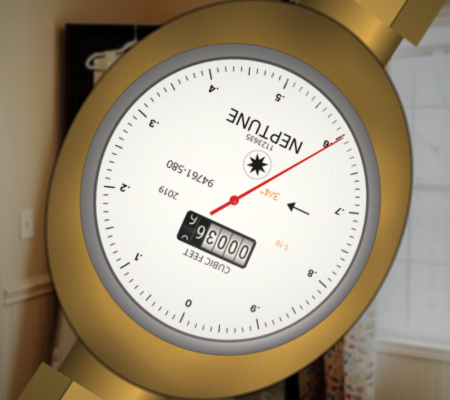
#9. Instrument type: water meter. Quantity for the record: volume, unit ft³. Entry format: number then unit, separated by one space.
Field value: 365.60 ft³
